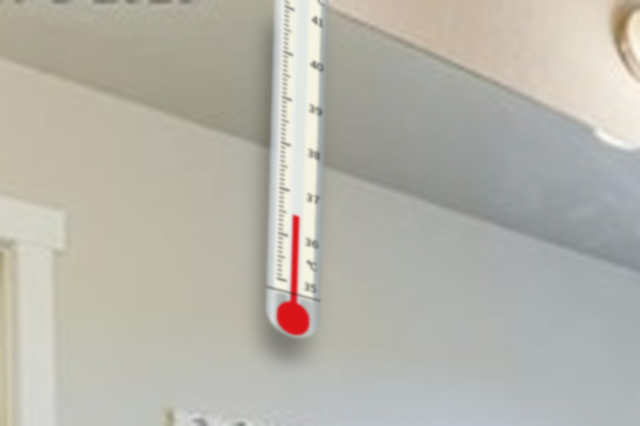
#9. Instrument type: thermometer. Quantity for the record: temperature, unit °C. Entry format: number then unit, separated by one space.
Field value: 36.5 °C
